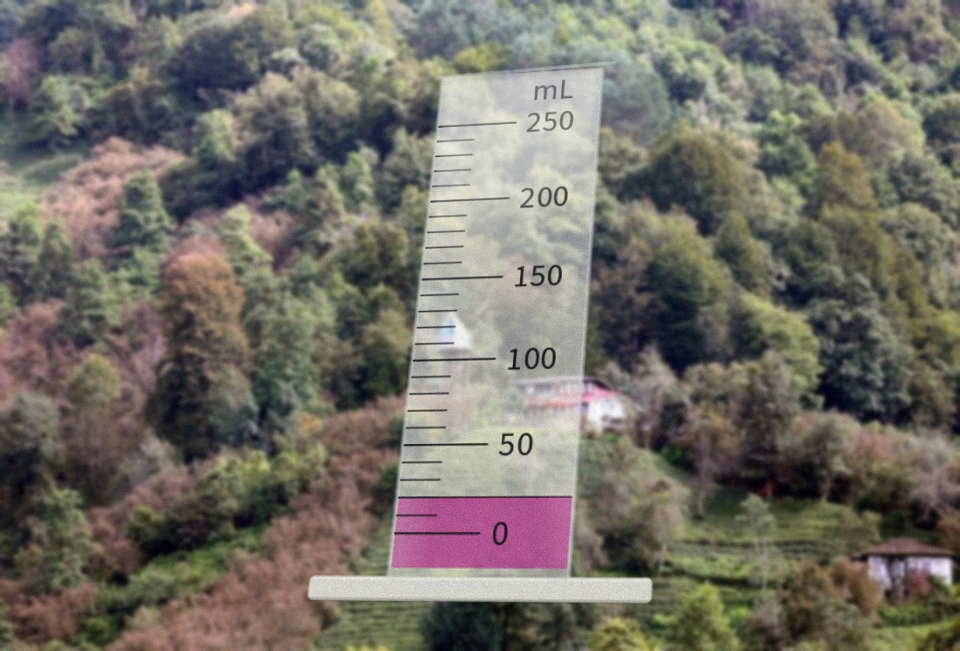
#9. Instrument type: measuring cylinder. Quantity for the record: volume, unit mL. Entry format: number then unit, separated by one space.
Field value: 20 mL
